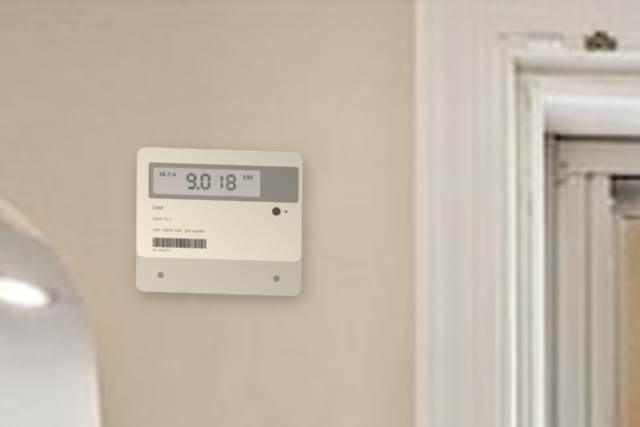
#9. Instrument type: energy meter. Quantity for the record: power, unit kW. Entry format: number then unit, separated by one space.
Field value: 9.018 kW
